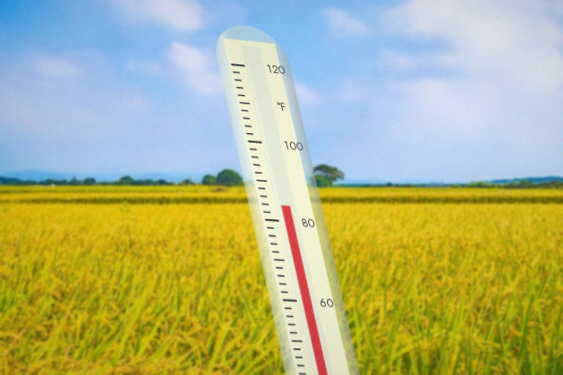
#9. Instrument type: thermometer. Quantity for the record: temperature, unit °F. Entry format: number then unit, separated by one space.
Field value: 84 °F
